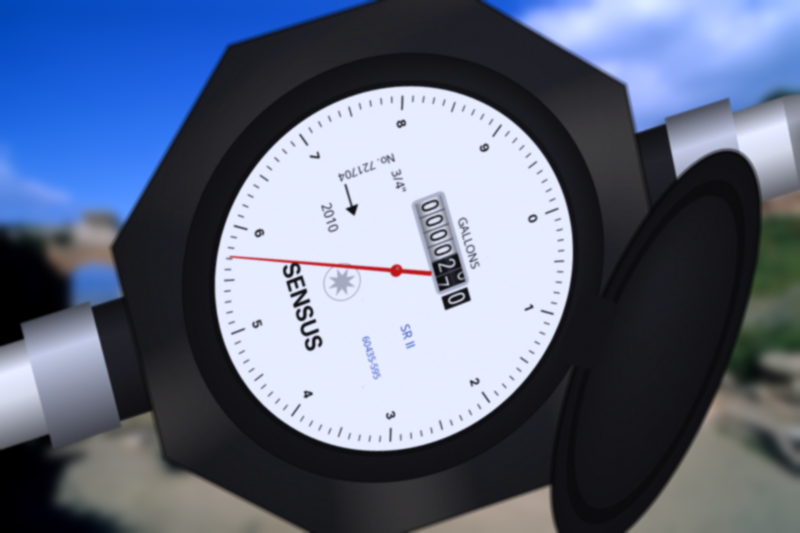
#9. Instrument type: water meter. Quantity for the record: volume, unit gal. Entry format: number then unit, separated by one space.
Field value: 265.7 gal
